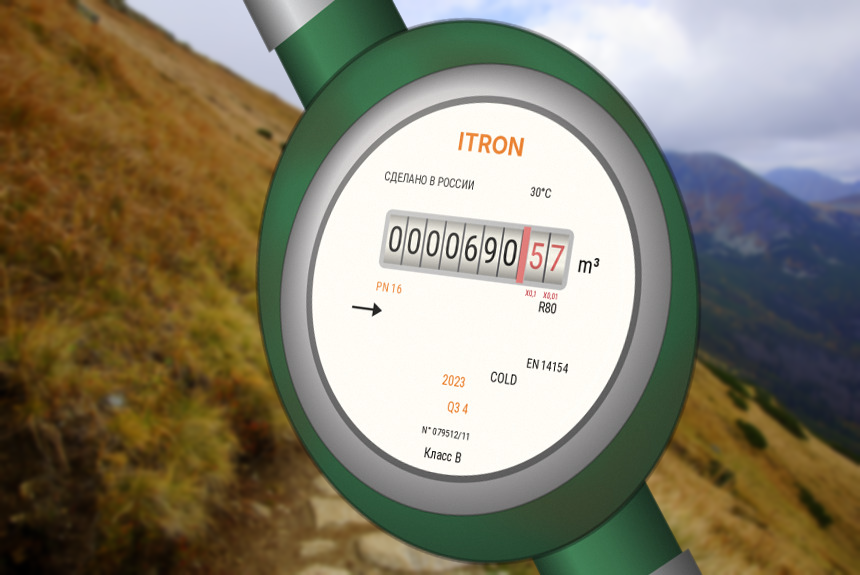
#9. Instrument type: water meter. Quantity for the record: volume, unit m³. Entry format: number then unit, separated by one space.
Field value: 690.57 m³
